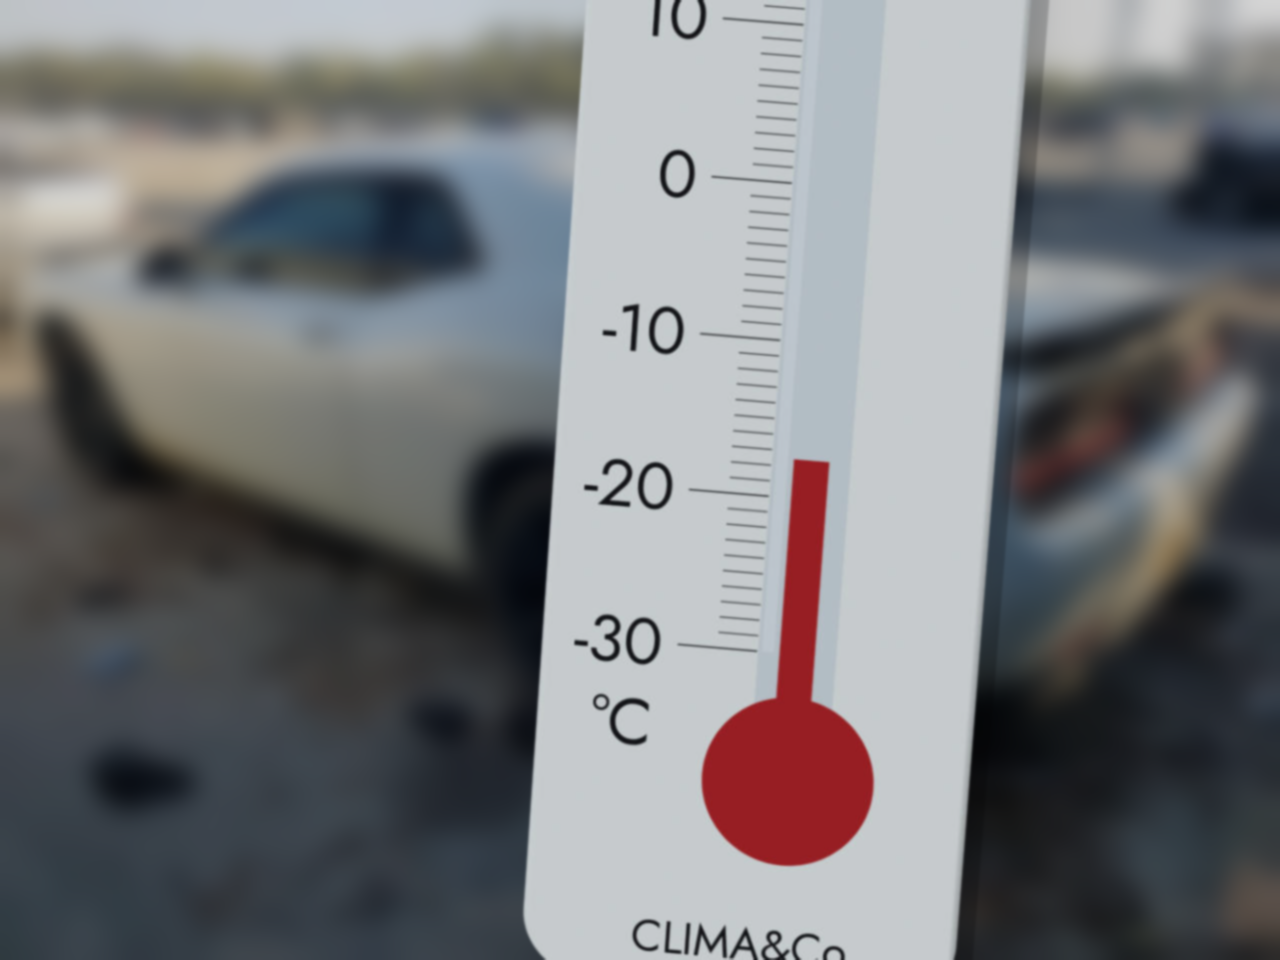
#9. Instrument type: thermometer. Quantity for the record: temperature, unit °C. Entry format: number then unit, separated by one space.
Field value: -17.5 °C
